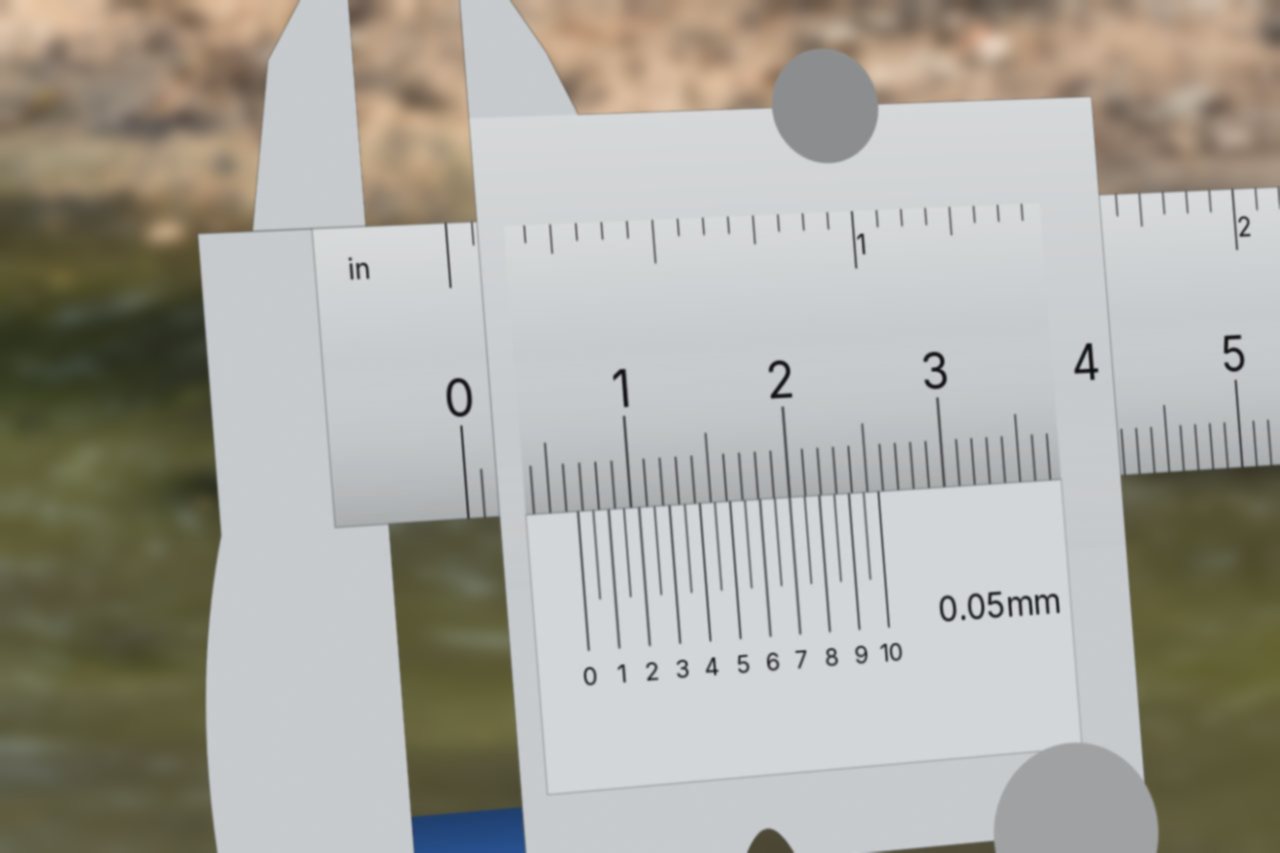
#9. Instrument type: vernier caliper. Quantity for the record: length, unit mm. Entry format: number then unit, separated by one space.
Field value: 6.7 mm
